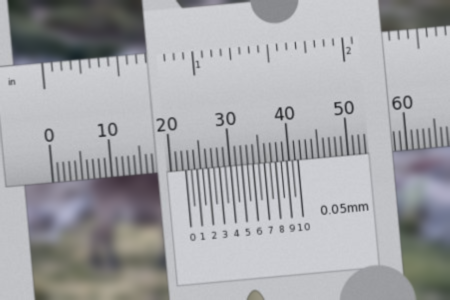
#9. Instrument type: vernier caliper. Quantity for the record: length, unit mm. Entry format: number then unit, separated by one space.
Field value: 22.5 mm
